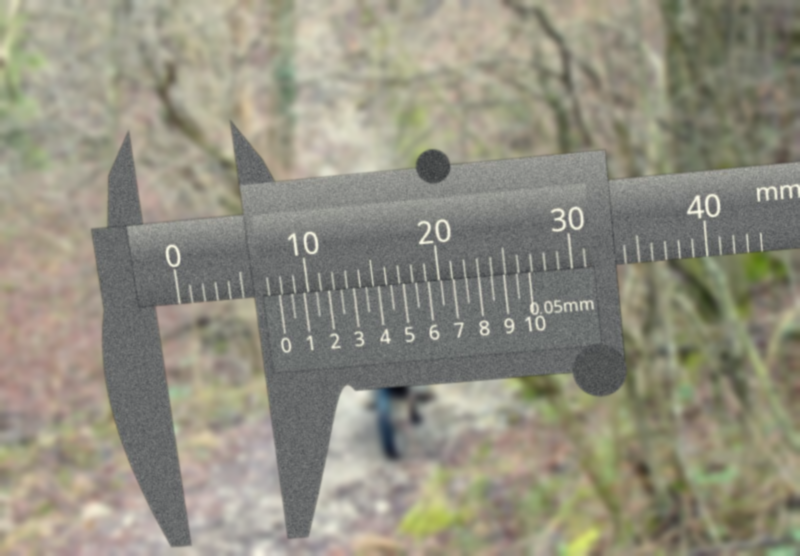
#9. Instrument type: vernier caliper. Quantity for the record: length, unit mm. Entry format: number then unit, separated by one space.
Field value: 7.8 mm
